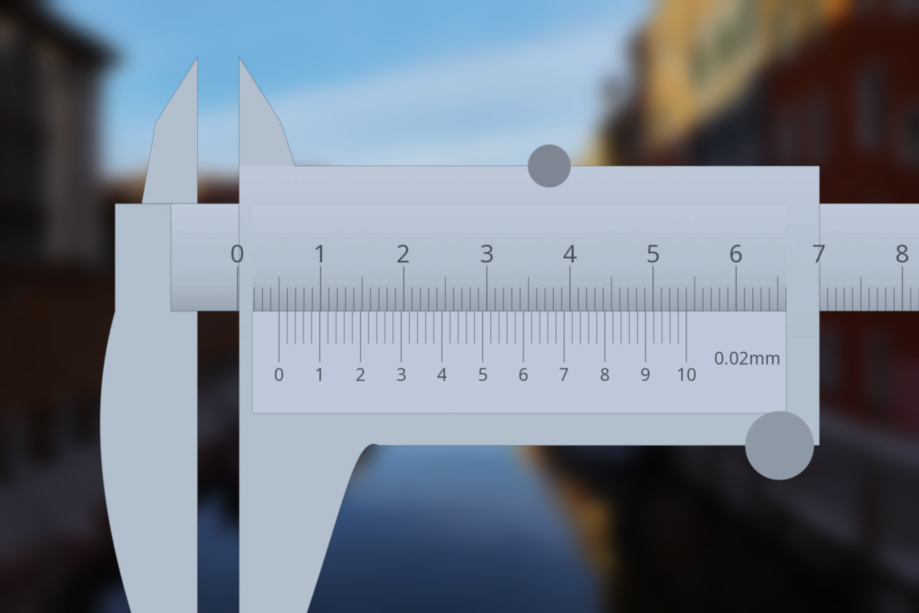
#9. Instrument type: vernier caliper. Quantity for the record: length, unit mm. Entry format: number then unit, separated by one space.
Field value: 5.0 mm
